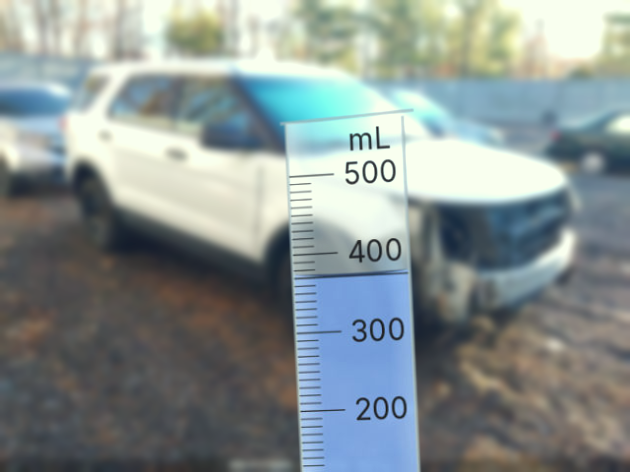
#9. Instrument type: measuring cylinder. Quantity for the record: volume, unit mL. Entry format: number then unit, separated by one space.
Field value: 370 mL
